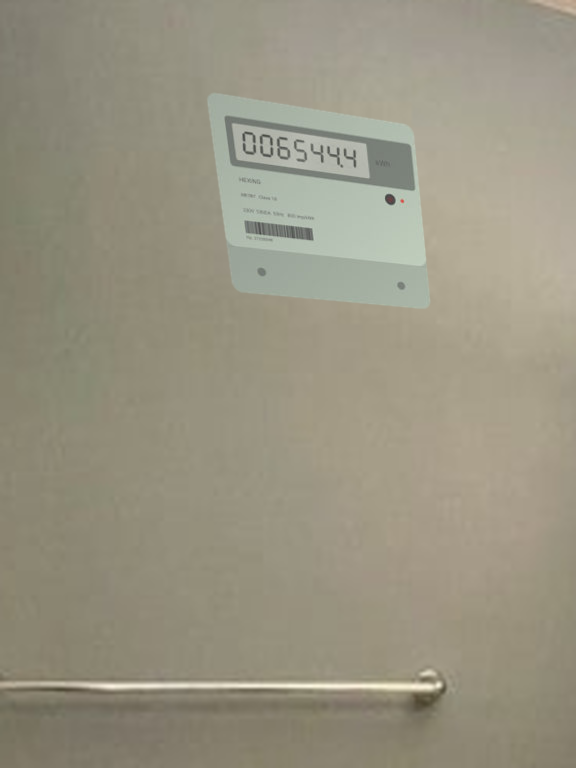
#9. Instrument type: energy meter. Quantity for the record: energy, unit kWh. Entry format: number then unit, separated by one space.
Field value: 6544.4 kWh
